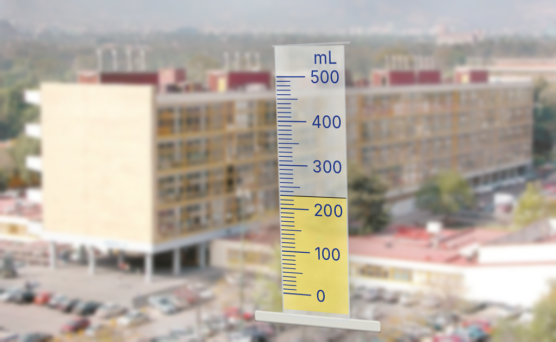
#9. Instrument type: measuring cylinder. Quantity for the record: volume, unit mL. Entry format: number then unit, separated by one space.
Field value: 230 mL
